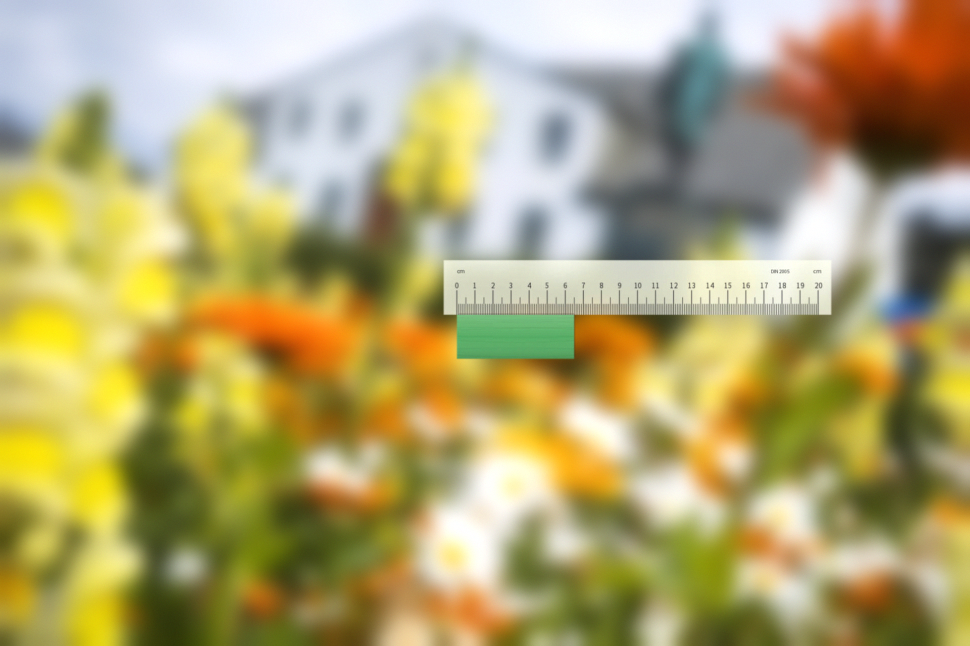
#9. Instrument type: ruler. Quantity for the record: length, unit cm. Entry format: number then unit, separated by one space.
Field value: 6.5 cm
